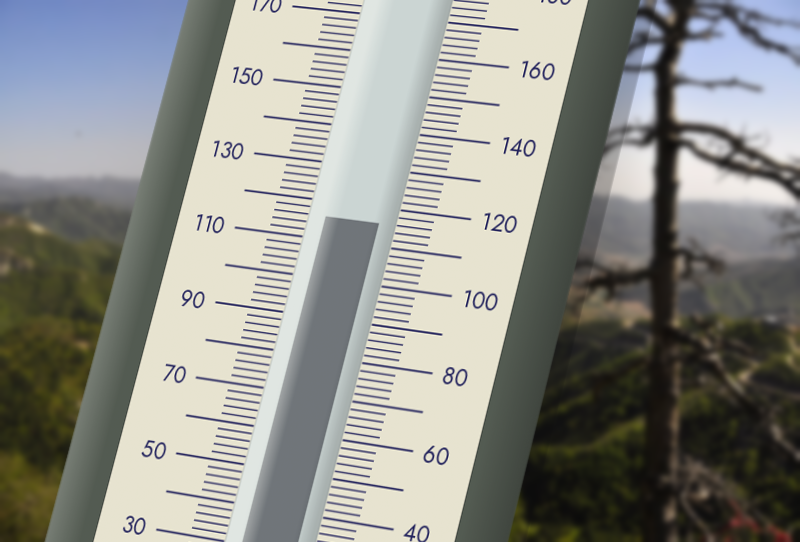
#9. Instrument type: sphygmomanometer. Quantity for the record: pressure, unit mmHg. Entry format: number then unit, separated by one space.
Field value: 116 mmHg
